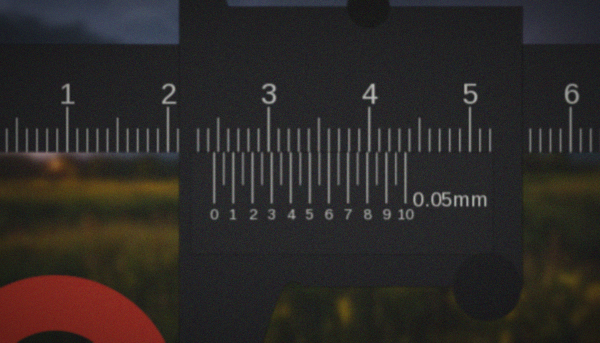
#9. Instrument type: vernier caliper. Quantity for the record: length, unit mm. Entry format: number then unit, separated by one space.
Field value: 24.6 mm
